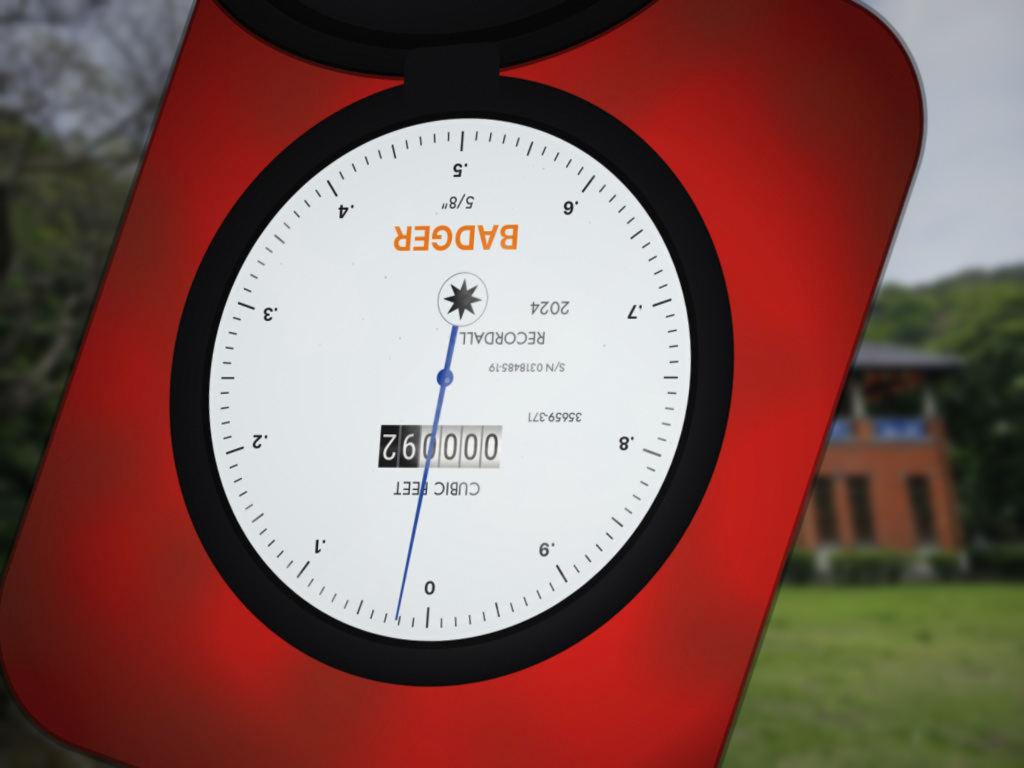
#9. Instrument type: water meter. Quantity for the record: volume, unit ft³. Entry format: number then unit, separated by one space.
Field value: 92.02 ft³
